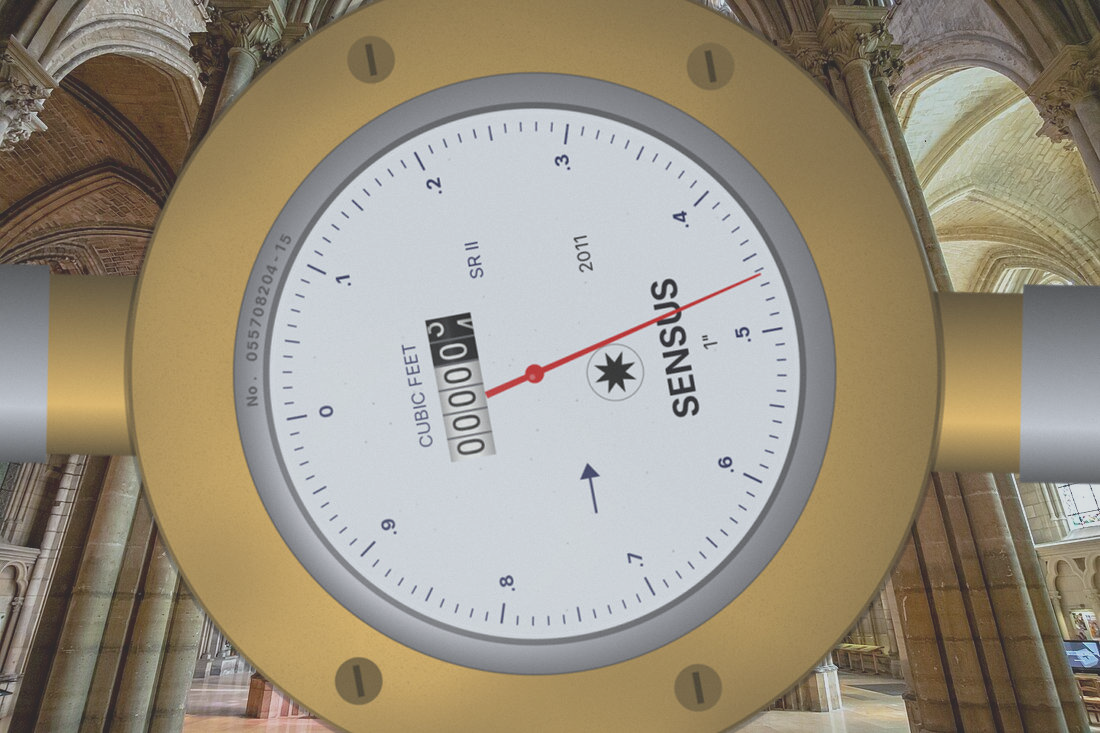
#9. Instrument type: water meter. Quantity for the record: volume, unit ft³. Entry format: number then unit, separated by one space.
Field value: 3.46 ft³
